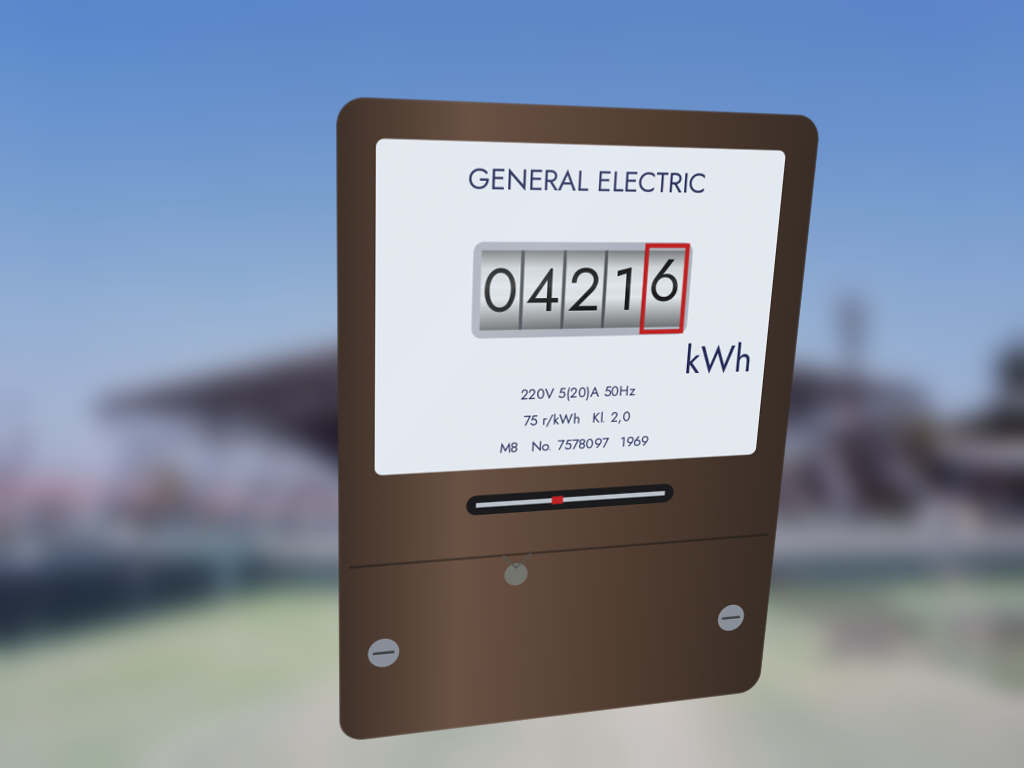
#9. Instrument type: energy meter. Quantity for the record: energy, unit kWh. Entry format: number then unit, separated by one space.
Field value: 421.6 kWh
